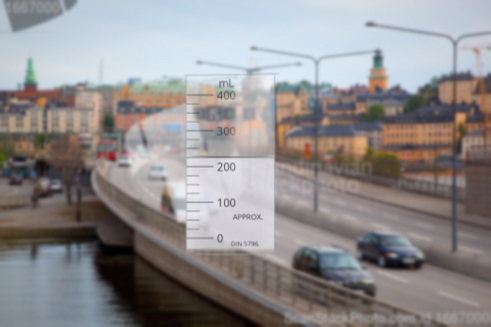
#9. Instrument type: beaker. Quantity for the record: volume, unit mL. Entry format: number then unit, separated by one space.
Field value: 225 mL
